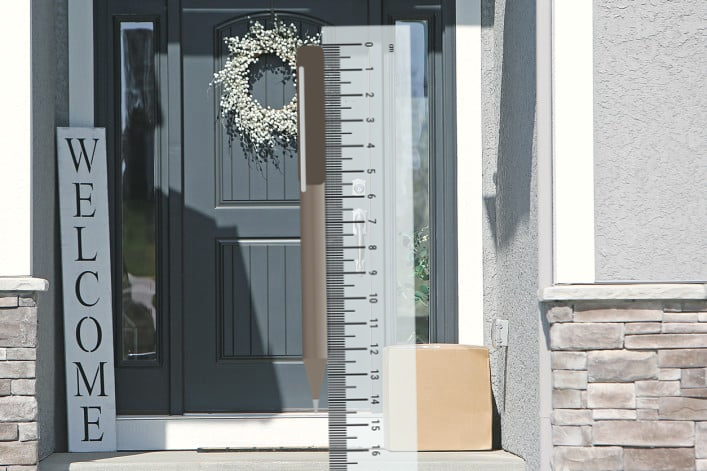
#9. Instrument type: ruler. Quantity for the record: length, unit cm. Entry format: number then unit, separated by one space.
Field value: 14.5 cm
